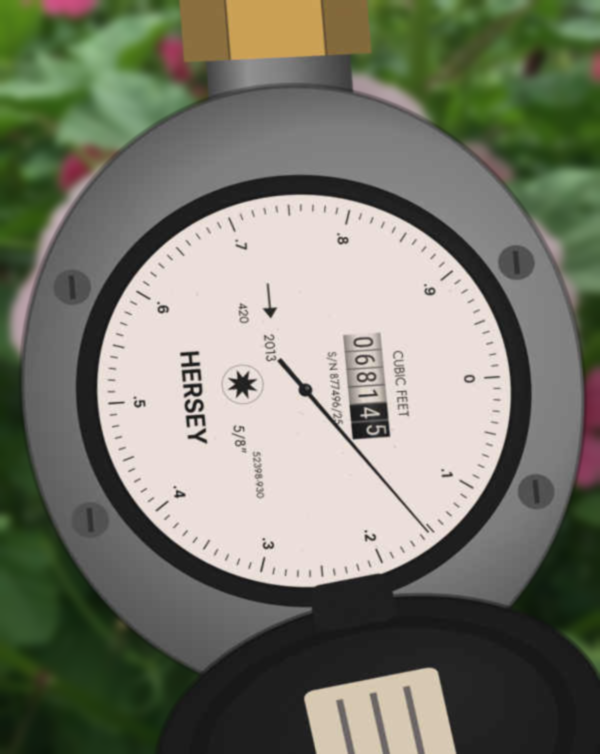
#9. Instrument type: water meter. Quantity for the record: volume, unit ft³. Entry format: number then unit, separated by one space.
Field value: 68145.15 ft³
